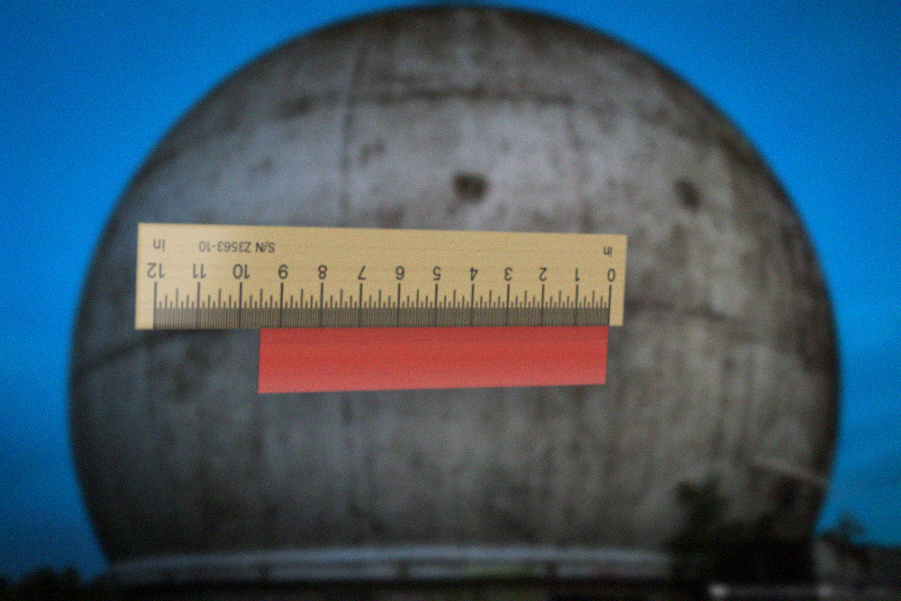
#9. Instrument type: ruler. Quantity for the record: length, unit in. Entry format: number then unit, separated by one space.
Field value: 9.5 in
